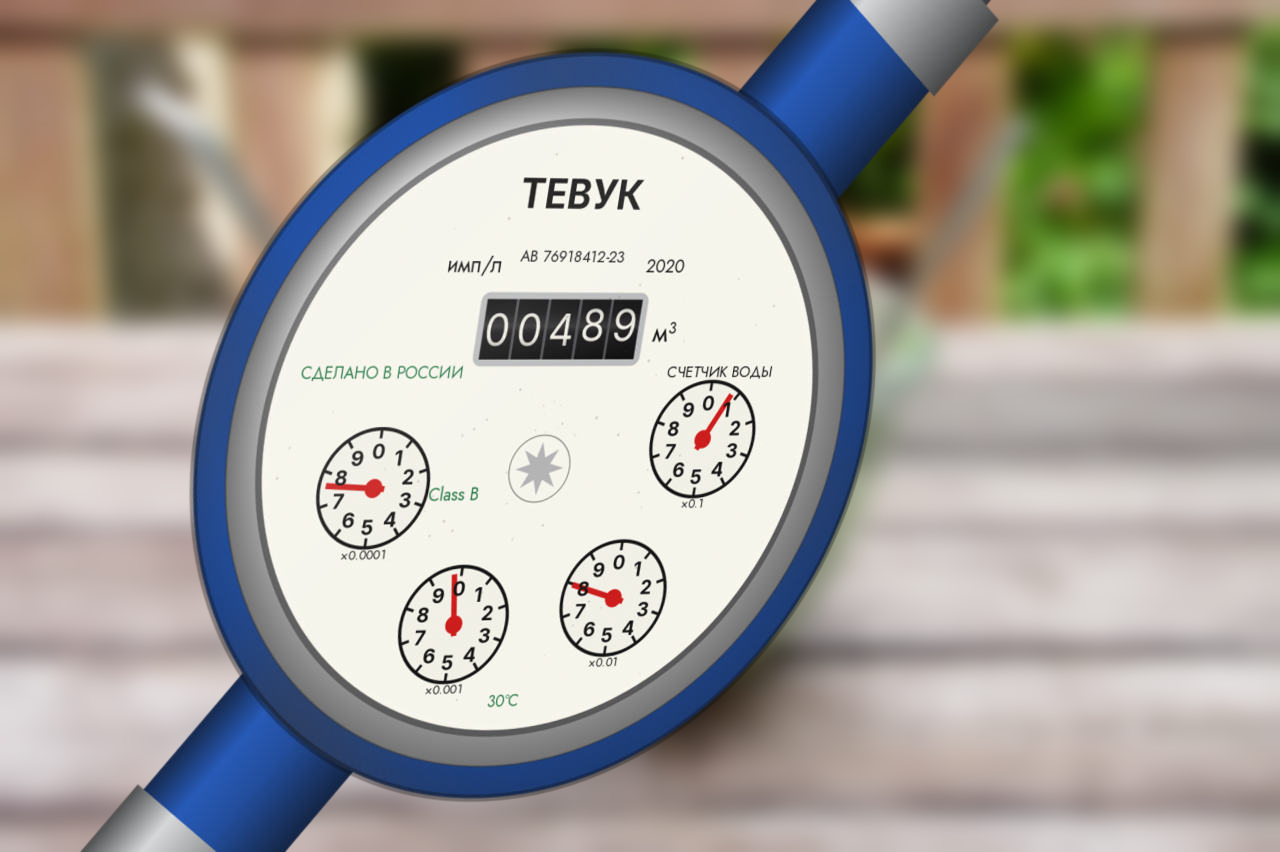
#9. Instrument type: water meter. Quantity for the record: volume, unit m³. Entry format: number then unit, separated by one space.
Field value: 489.0797 m³
